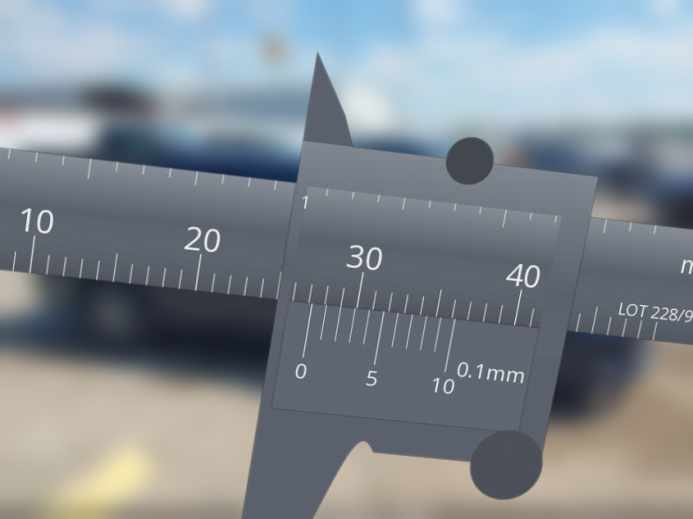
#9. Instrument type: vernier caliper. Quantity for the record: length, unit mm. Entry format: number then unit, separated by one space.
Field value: 27.2 mm
